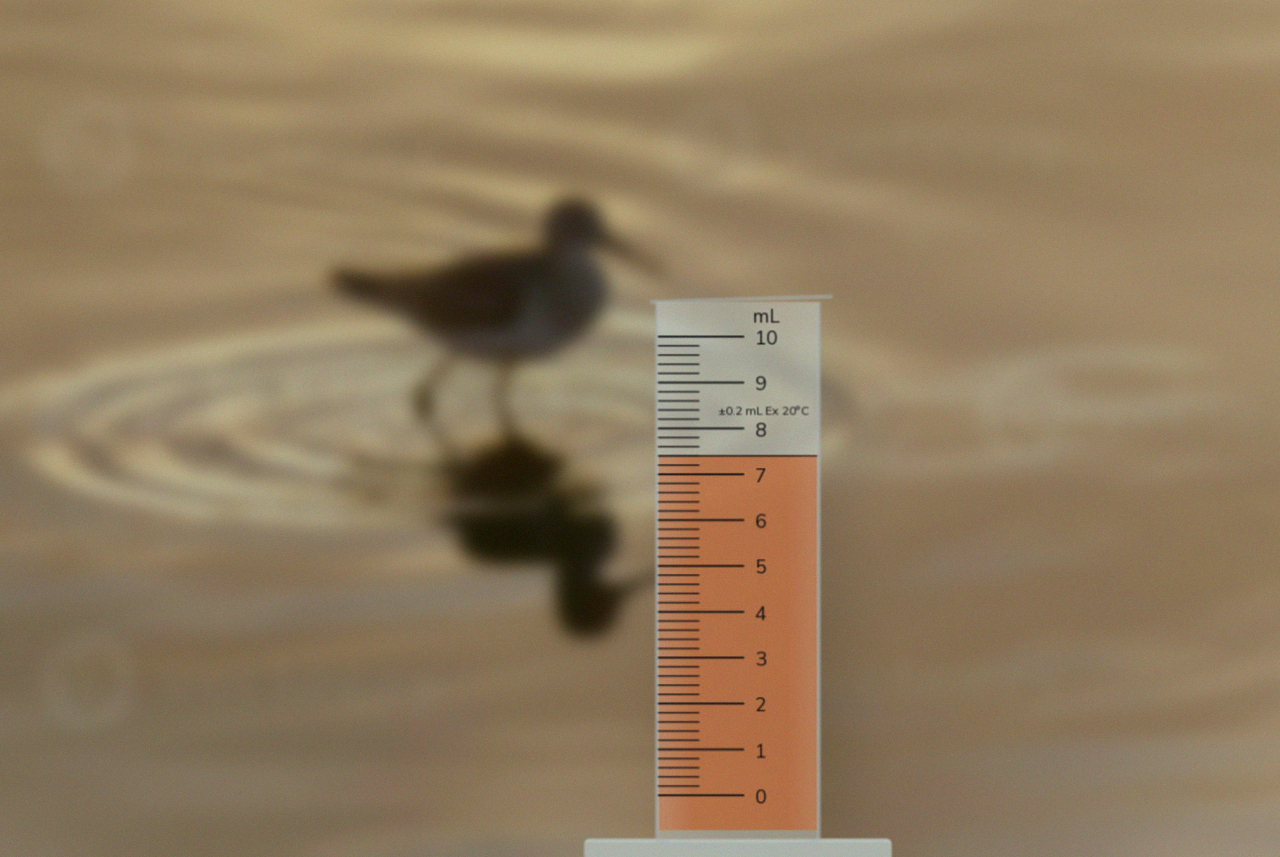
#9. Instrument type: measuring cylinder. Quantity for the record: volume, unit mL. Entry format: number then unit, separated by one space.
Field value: 7.4 mL
